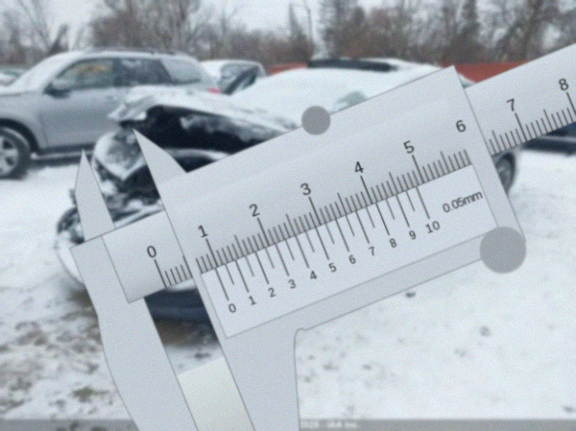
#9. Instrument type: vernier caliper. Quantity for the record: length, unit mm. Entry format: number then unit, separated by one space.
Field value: 9.5 mm
